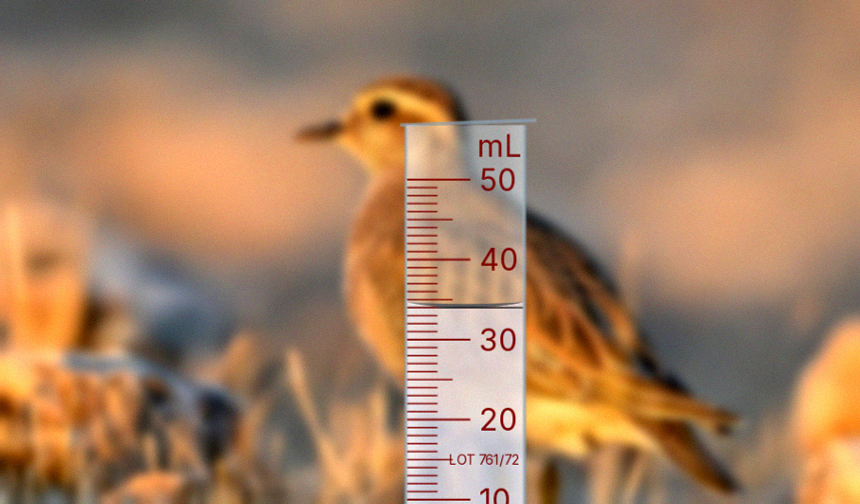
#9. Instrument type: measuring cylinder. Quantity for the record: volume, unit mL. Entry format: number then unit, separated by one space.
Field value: 34 mL
